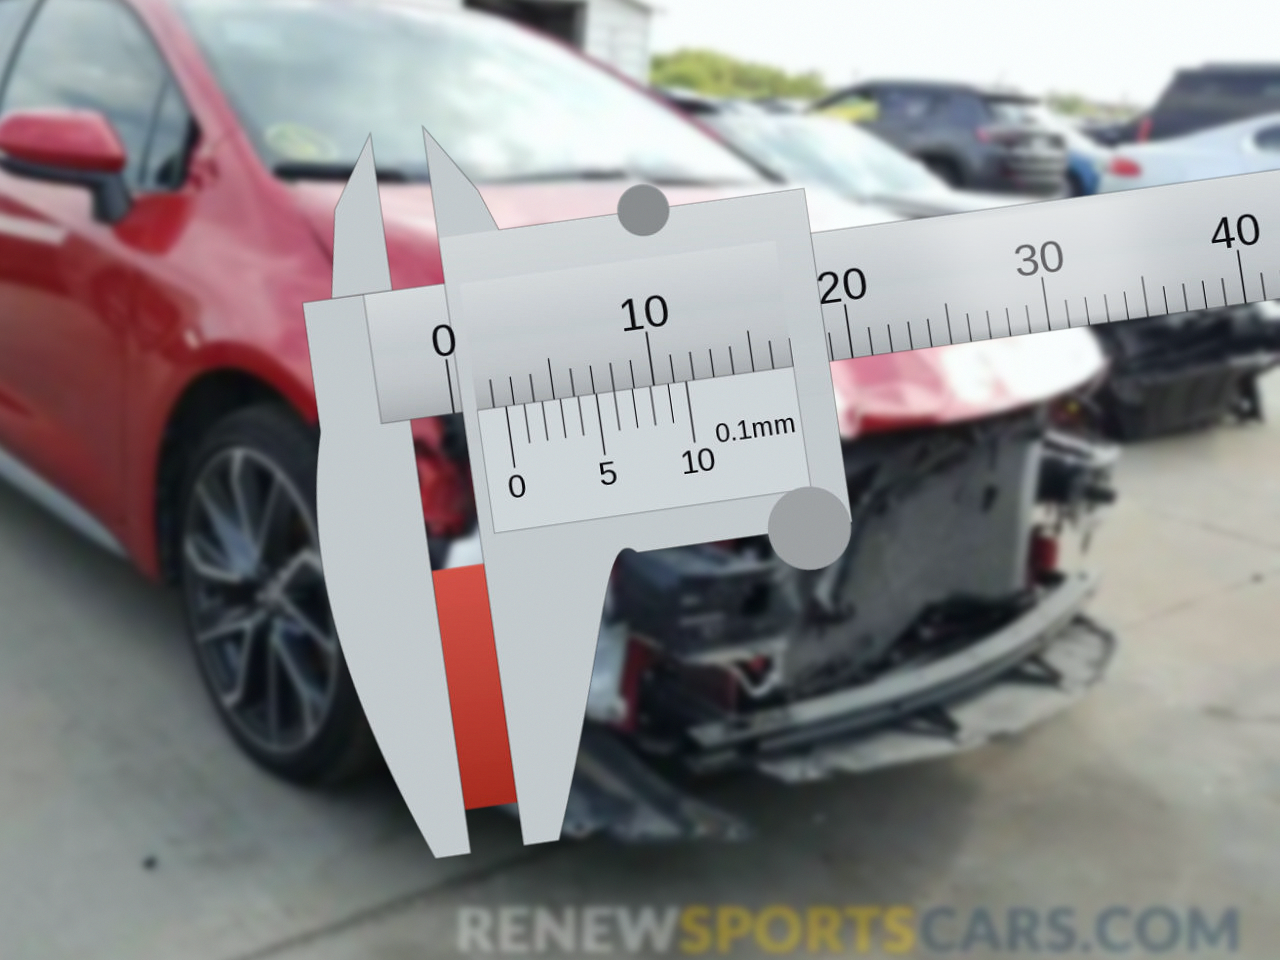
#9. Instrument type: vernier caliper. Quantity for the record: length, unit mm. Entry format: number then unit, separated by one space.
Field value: 2.6 mm
